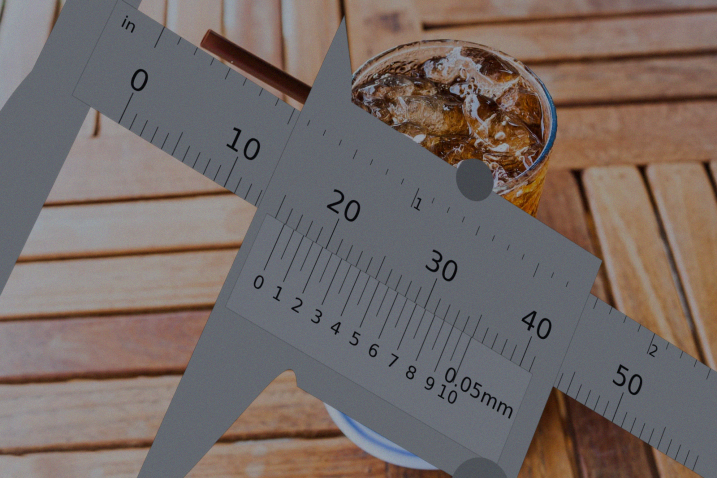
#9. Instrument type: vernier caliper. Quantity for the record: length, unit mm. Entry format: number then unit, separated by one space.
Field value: 15.9 mm
